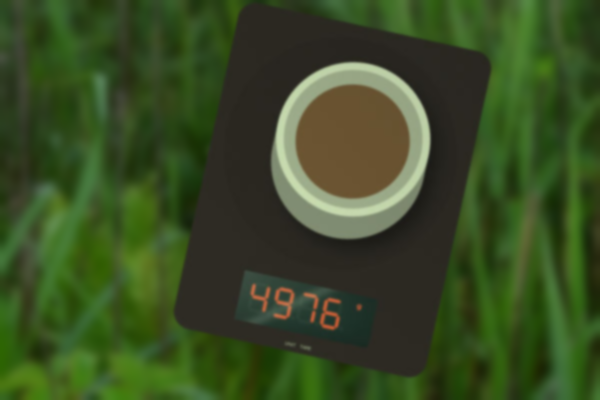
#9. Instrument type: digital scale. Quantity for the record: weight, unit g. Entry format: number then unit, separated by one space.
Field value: 4976 g
